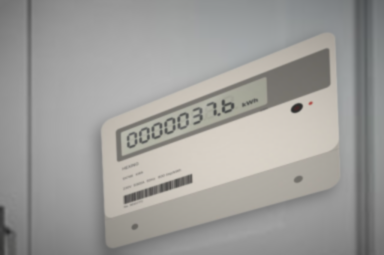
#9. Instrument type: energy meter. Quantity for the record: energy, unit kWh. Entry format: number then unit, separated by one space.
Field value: 37.6 kWh
